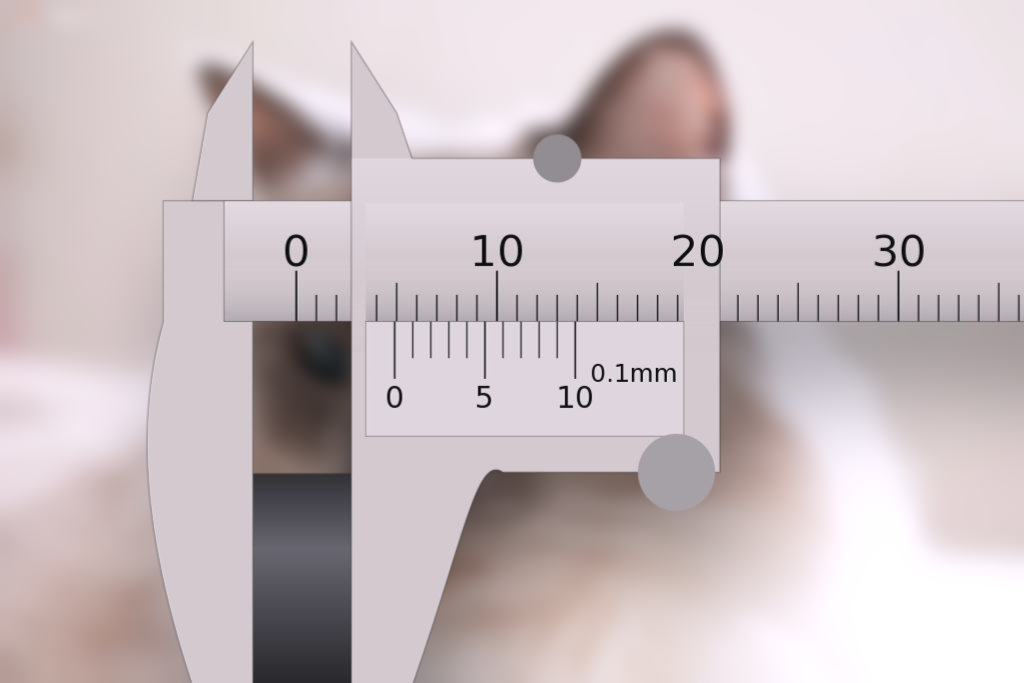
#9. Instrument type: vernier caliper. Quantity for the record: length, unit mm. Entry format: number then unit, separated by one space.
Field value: 4.9 mm
